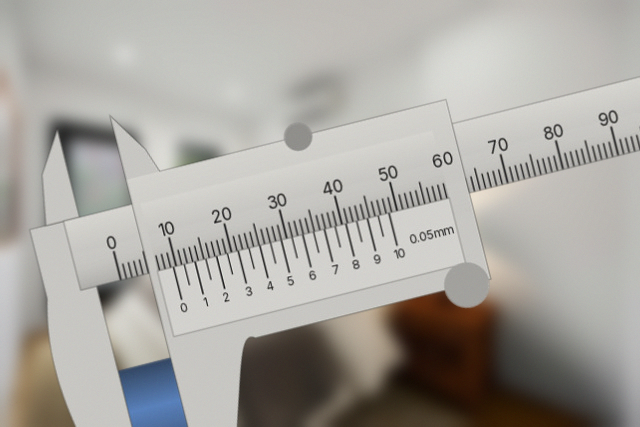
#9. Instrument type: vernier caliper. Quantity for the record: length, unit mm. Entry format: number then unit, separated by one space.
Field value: 9.5 mm
